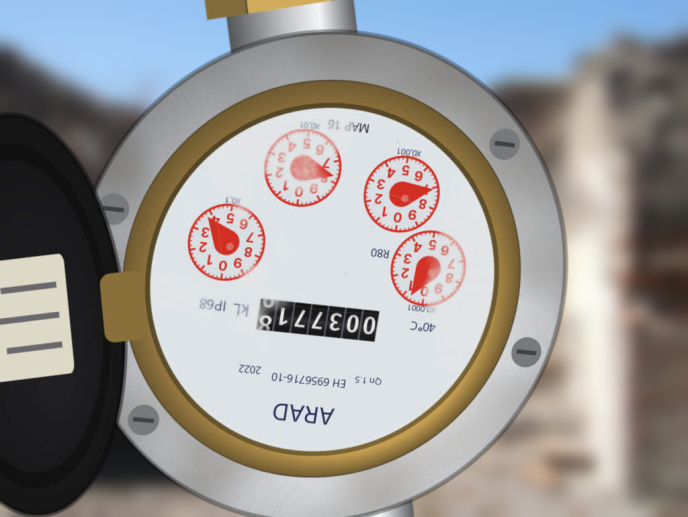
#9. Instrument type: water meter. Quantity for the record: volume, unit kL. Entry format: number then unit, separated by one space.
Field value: 37718.3770 kL
